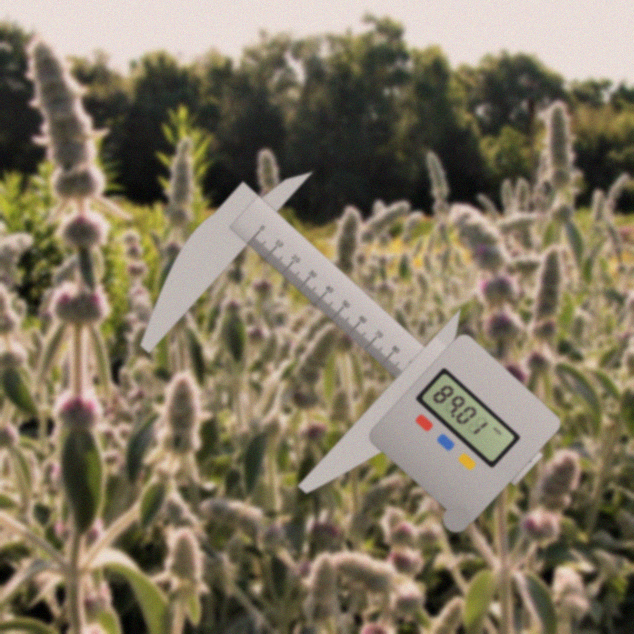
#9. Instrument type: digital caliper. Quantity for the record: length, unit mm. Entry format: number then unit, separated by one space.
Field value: 89.01 mm
